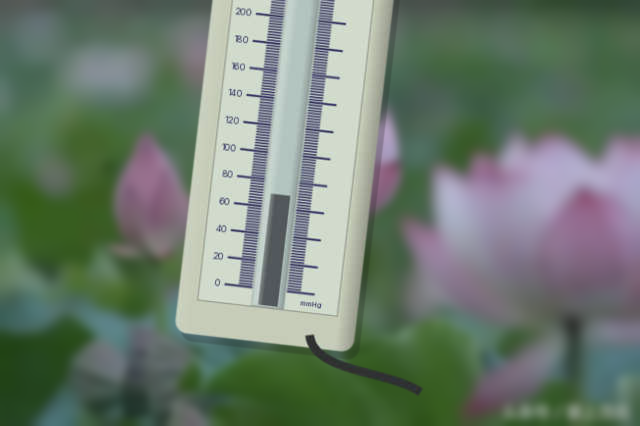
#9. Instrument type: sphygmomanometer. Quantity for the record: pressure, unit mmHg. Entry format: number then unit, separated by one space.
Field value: 70 mmHg
